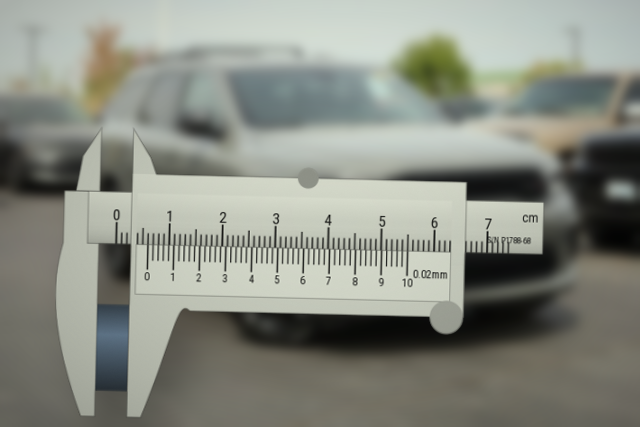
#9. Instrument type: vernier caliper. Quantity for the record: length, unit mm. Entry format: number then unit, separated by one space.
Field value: 6.0 mm
